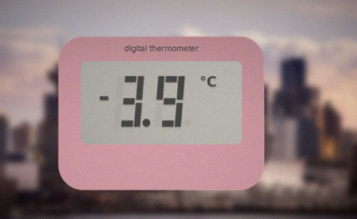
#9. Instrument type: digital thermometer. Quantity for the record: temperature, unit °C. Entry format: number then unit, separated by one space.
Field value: -3.9 °C
